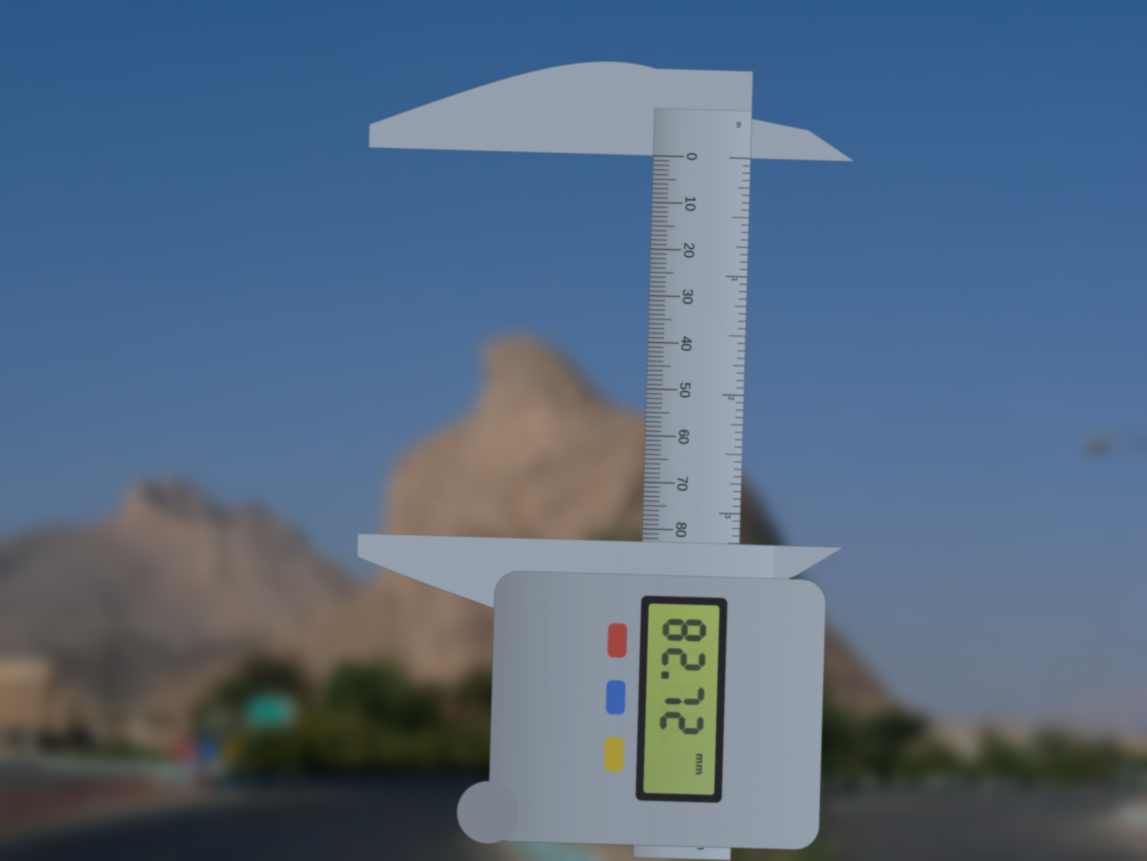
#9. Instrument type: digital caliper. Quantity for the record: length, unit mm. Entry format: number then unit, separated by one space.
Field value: 82.72 mm
